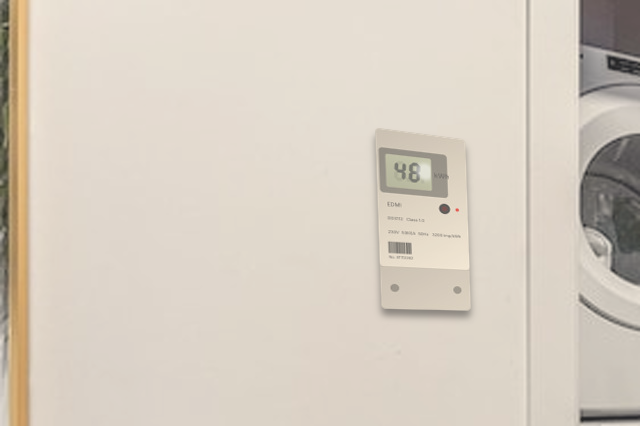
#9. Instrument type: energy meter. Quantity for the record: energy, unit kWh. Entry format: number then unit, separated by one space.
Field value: 48 kWh
